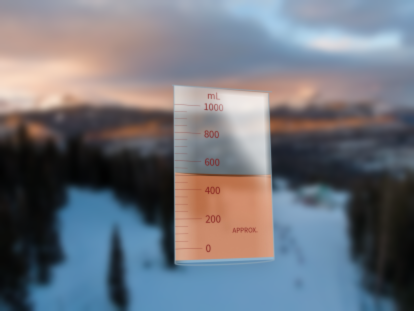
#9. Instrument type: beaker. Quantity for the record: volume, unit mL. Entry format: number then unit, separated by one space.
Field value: 500 mL
